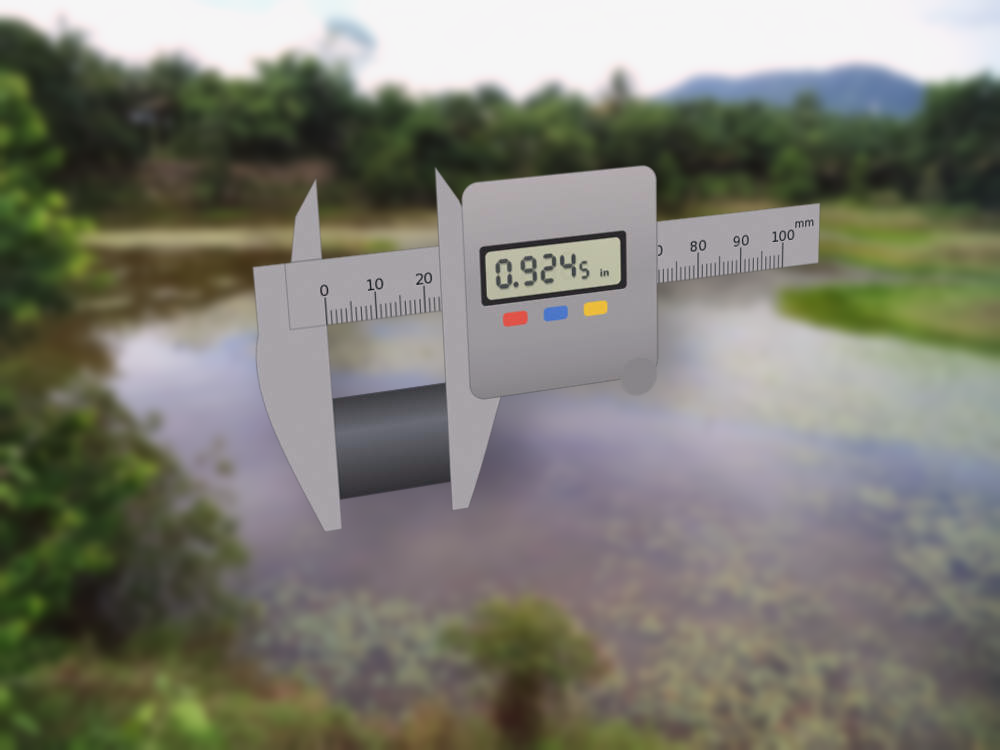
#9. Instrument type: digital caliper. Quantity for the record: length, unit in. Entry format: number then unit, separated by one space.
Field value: 0.9245 in
